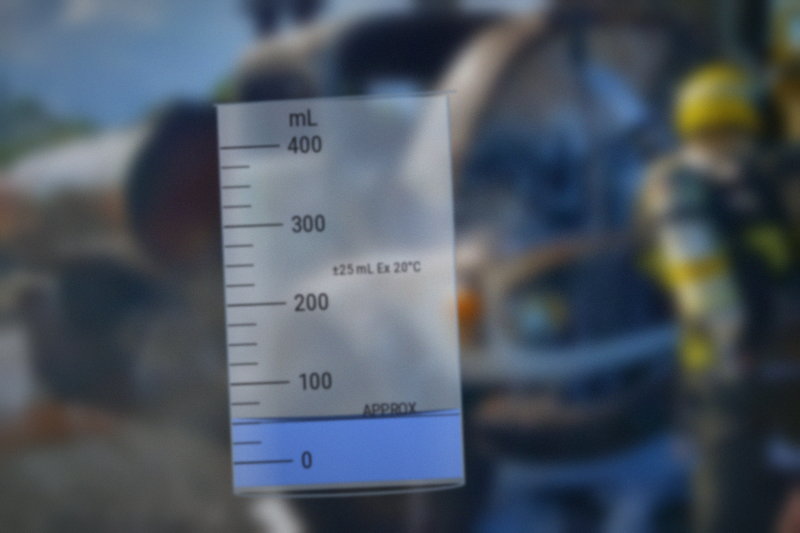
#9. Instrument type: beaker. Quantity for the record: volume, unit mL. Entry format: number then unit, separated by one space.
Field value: 50 mL
